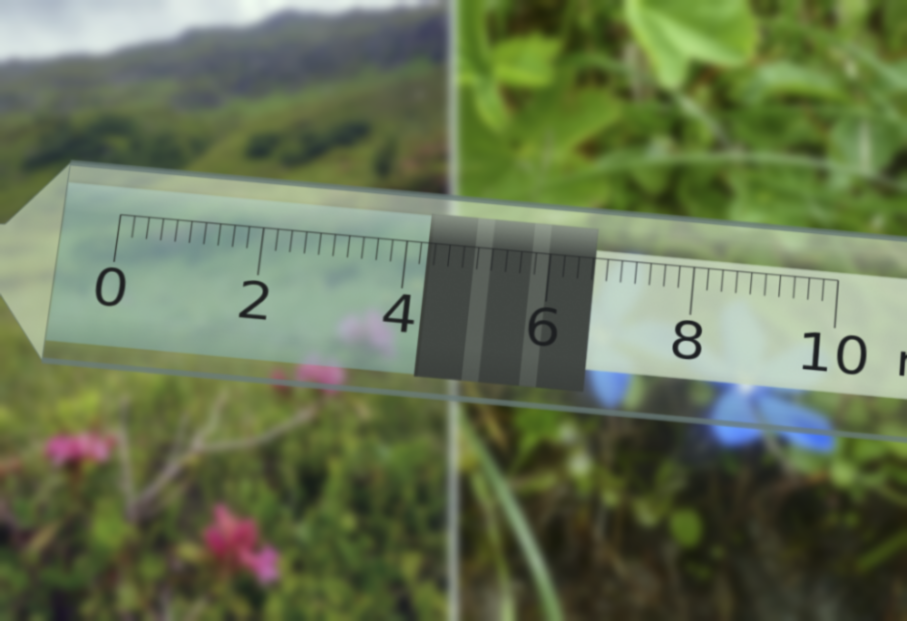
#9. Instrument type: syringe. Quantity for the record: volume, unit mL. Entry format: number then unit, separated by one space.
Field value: 4.3 mL
